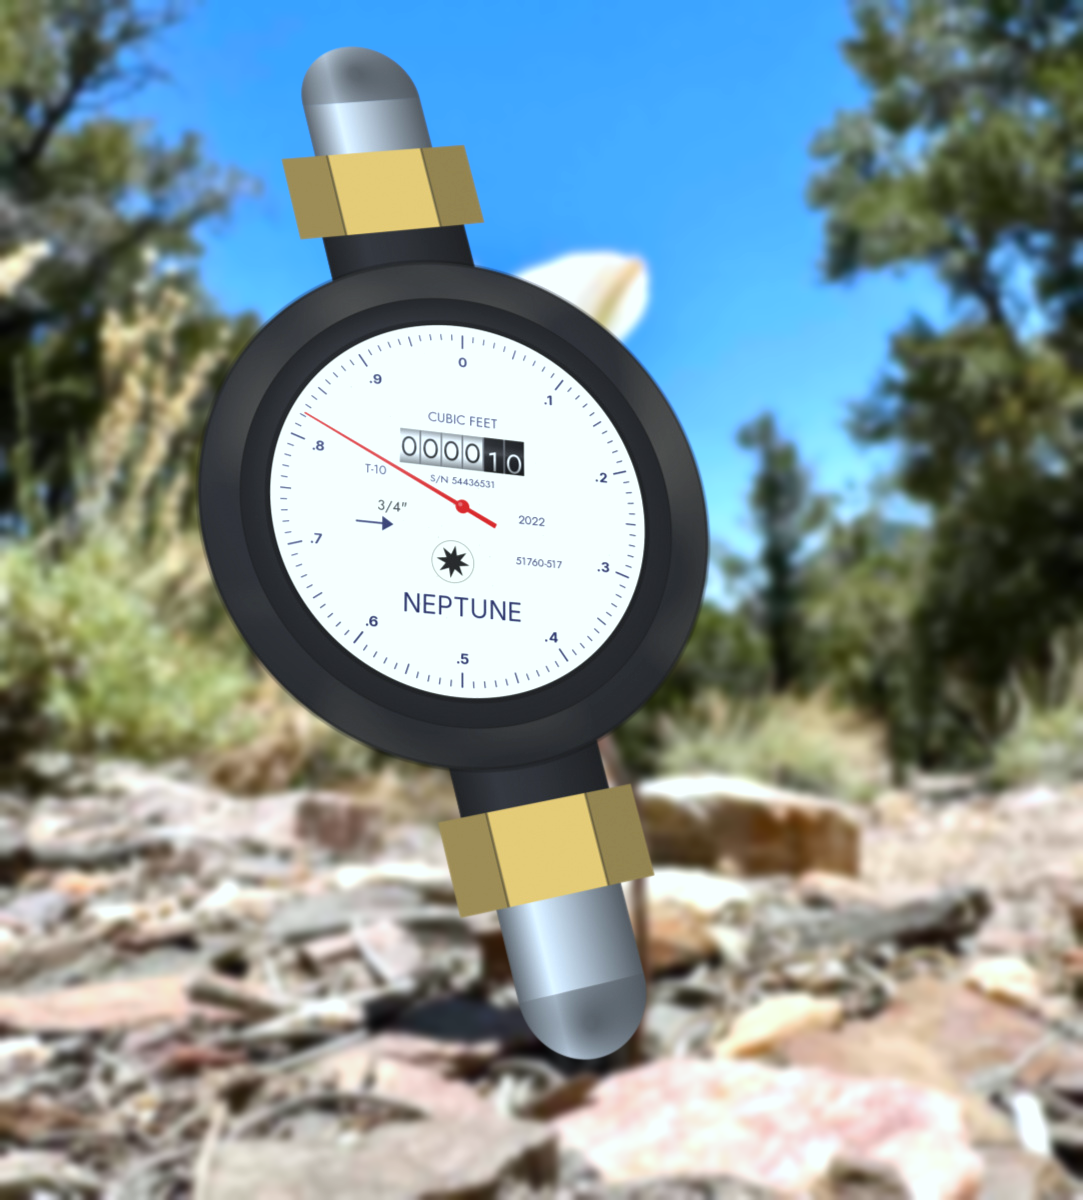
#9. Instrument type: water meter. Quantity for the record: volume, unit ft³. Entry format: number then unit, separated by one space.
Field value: 9.82 ft³
